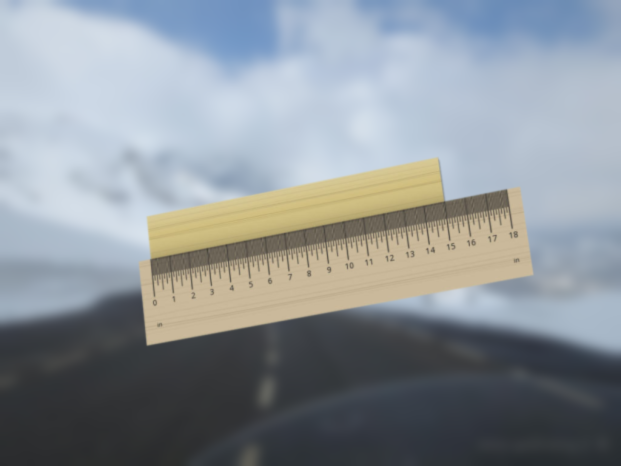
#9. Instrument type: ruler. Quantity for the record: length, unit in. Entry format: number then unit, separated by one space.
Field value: 15 in
